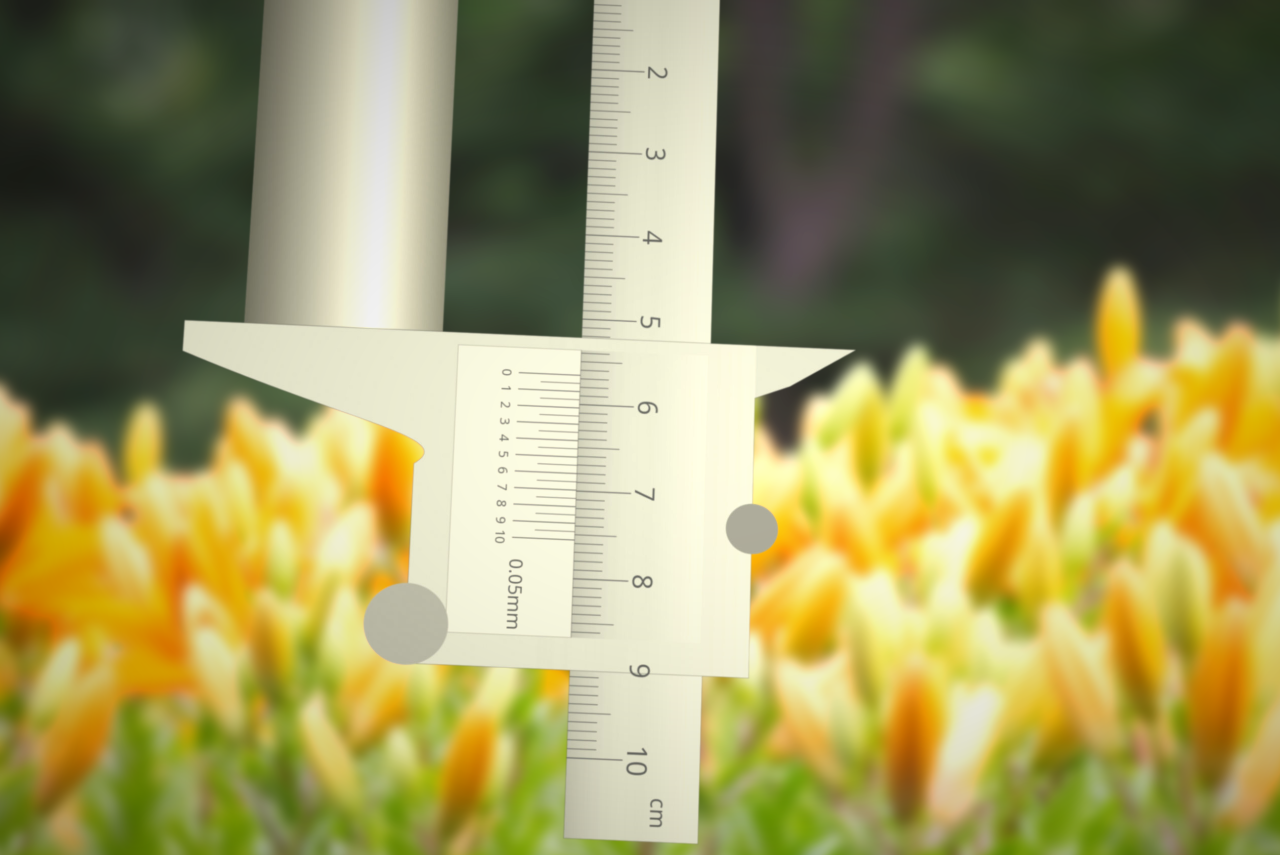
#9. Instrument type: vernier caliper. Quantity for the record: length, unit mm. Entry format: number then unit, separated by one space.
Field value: 56.6 mm
